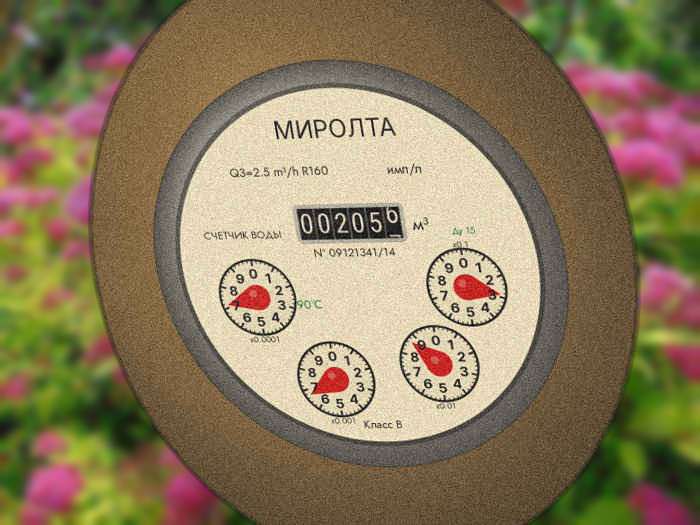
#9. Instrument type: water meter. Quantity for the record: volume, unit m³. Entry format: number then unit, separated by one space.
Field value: 2056.2867 m³
